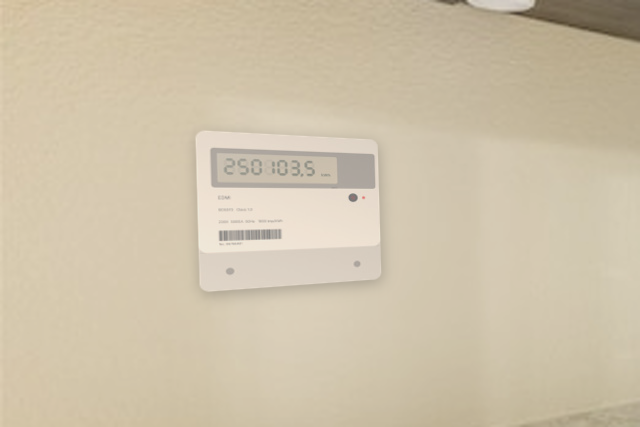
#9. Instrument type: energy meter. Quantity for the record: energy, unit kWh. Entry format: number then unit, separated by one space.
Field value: 250103.5 kWh
